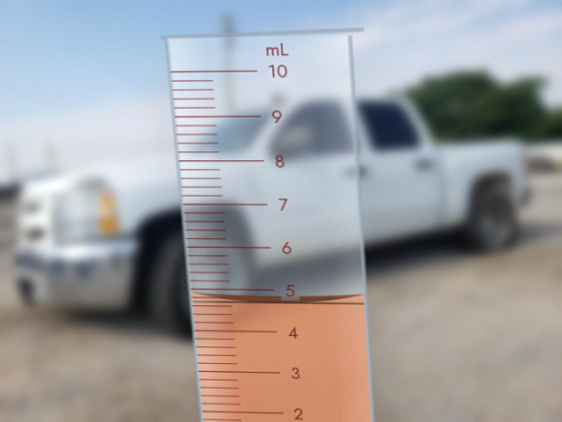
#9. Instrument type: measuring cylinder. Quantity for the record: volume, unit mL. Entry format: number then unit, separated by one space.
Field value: 4.7 mL
